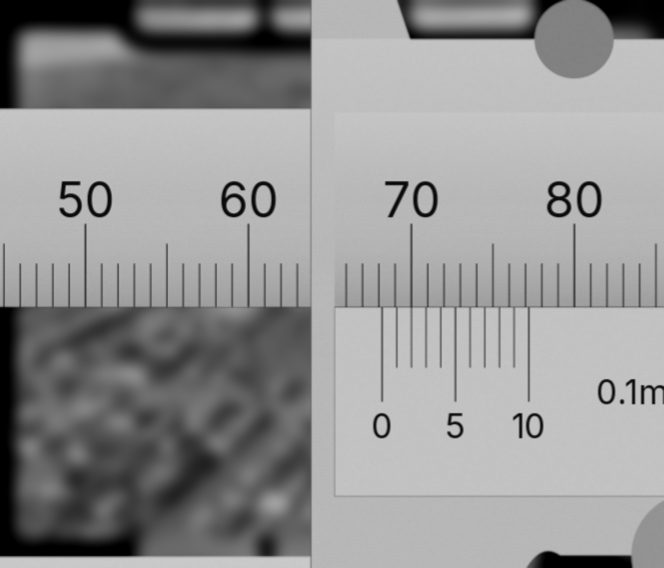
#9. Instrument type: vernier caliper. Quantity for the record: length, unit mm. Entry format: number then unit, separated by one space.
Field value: 68.2 mm
